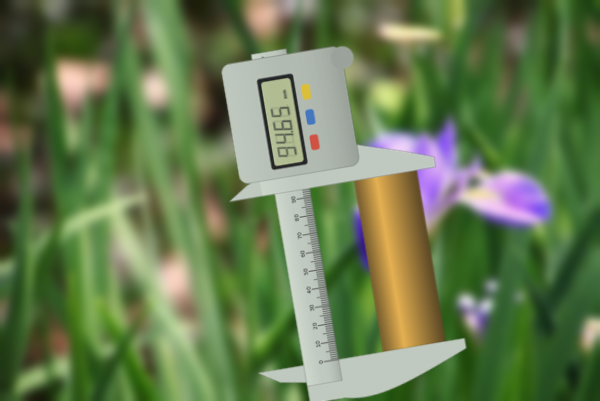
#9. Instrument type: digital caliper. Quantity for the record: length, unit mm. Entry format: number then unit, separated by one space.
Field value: 94.65 mm
